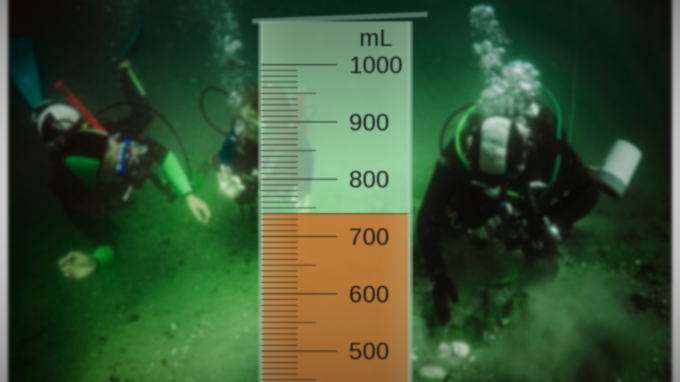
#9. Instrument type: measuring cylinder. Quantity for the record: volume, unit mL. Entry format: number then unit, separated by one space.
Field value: 740 mL
